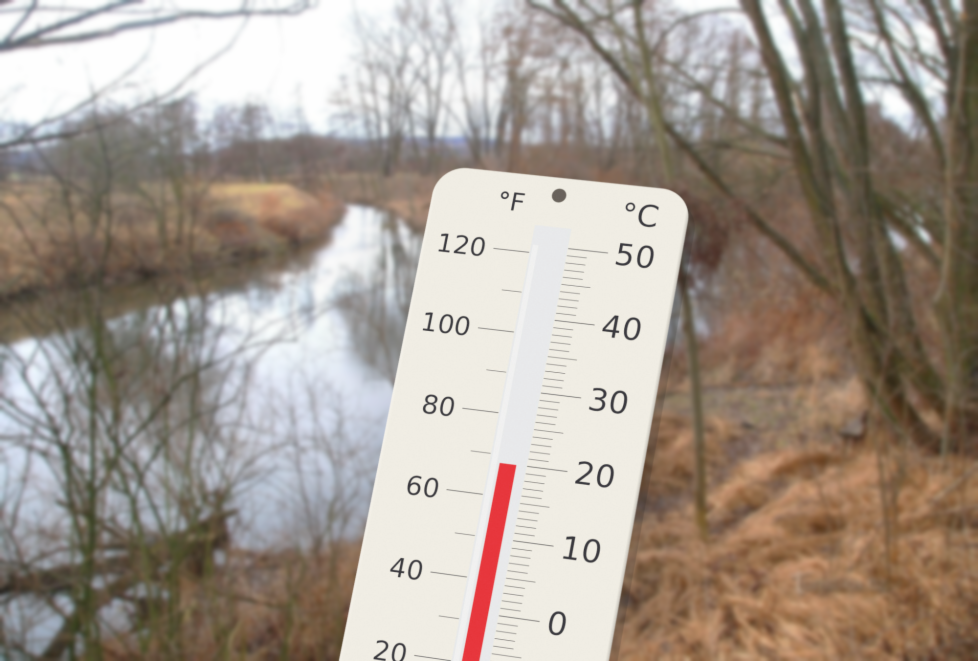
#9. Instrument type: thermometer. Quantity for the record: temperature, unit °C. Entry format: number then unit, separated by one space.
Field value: 20 °C
